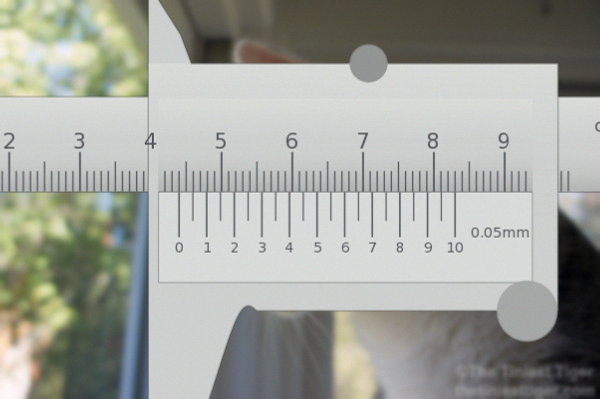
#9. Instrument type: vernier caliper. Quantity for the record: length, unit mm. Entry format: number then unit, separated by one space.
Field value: 44.0 mm
